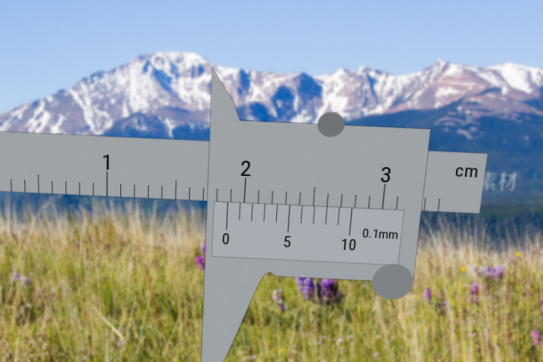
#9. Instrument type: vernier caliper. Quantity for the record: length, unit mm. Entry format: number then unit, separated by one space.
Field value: 18.8 mm
